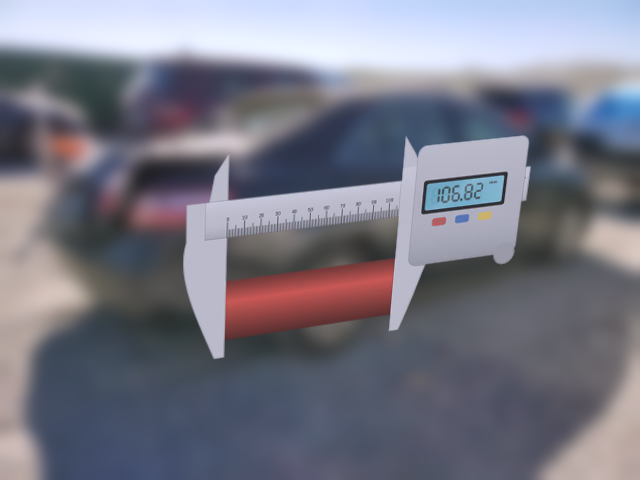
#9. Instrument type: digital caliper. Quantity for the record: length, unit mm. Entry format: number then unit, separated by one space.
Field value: 106.82 mm
